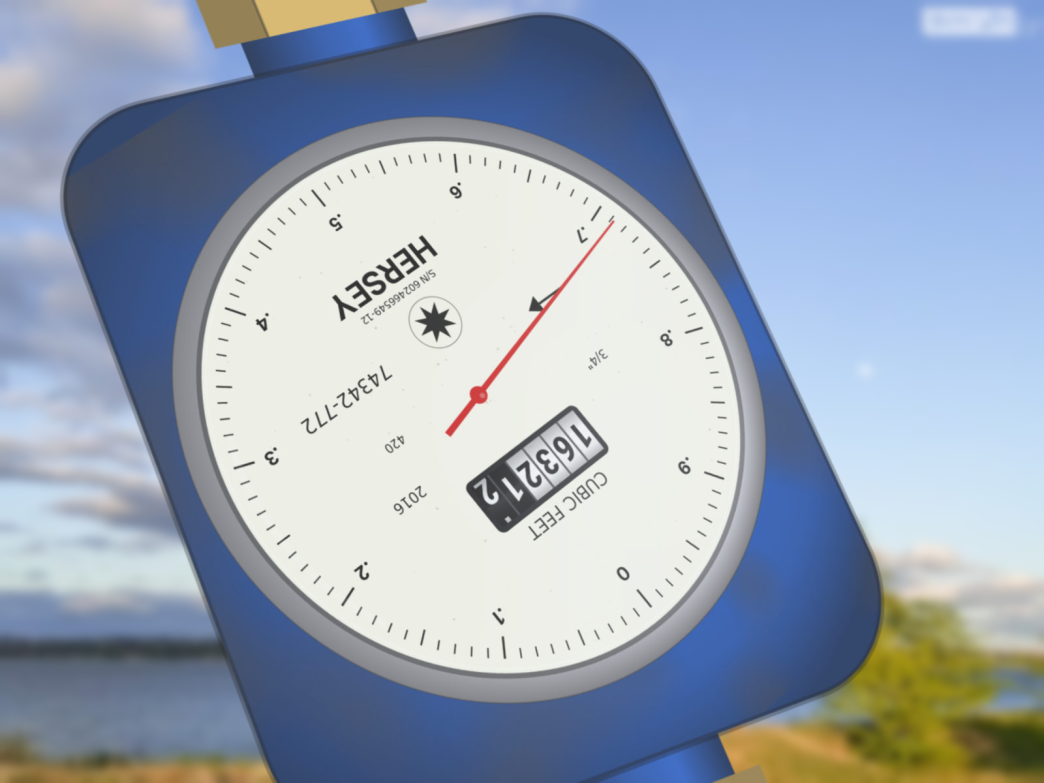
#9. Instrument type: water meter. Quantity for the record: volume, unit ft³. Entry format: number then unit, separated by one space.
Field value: 163211.71 ft³
